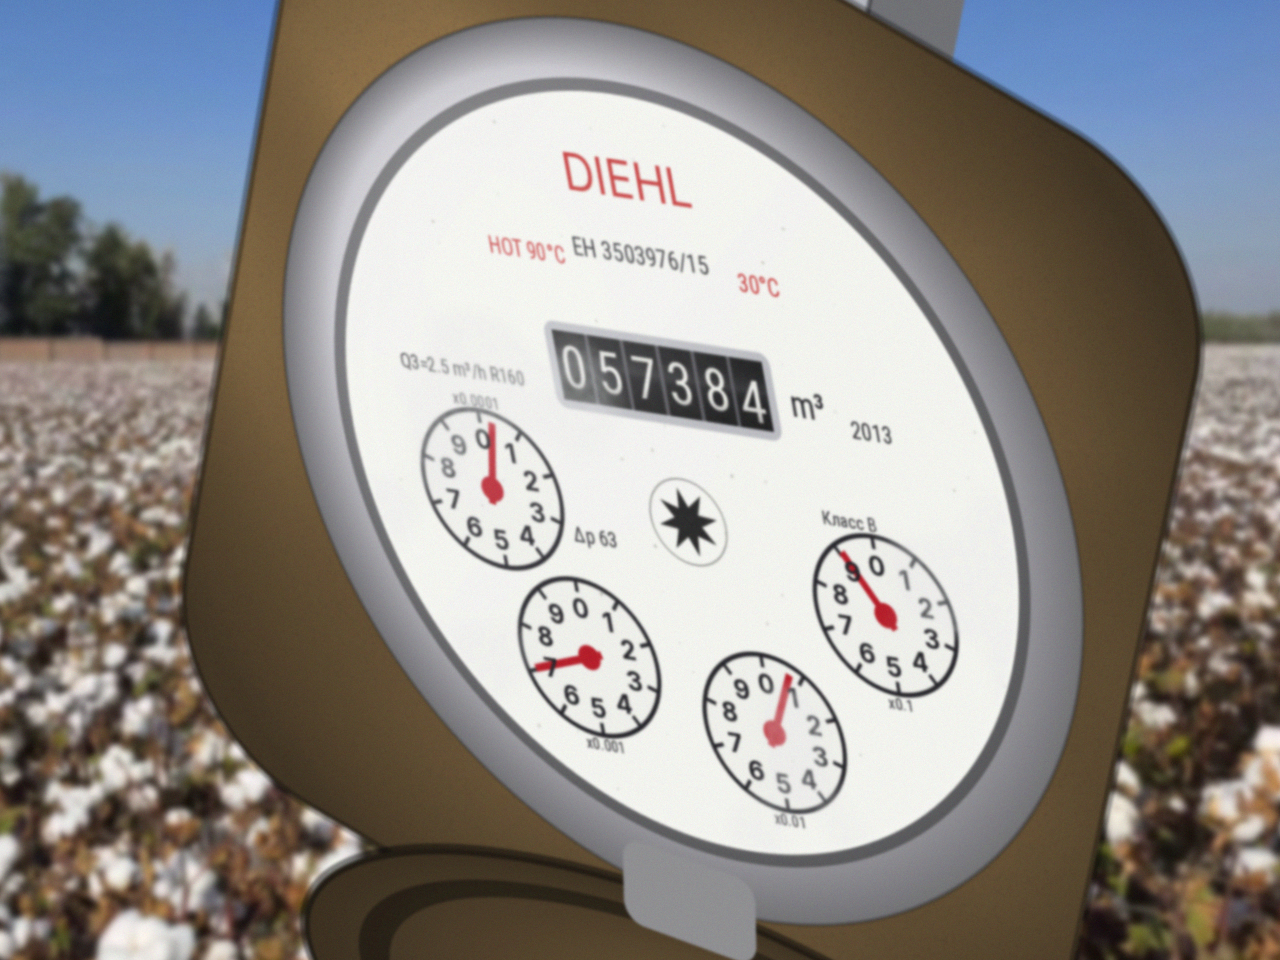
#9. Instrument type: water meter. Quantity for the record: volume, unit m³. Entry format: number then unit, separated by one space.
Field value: 57383.9070 m³
